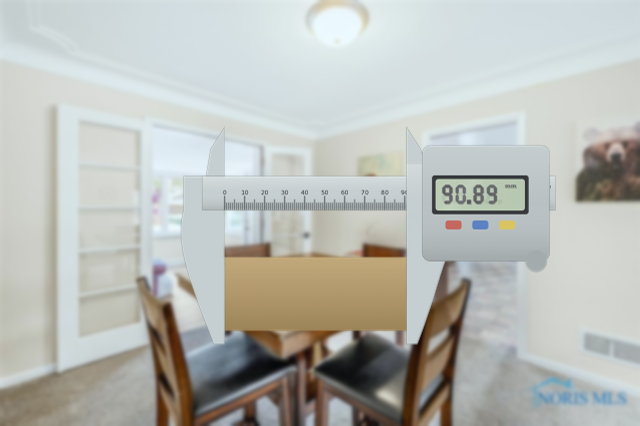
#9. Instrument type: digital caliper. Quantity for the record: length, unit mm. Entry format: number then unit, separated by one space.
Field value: 90.89 mm
